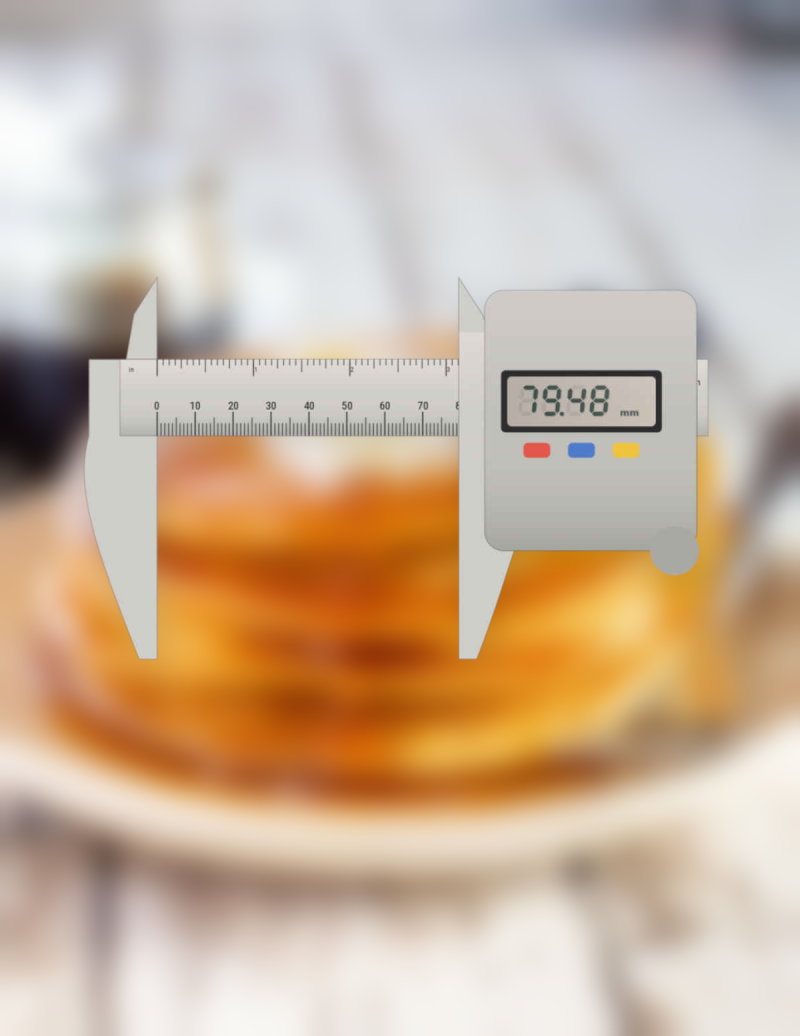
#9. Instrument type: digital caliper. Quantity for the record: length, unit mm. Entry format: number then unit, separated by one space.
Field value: 79.48 mm
